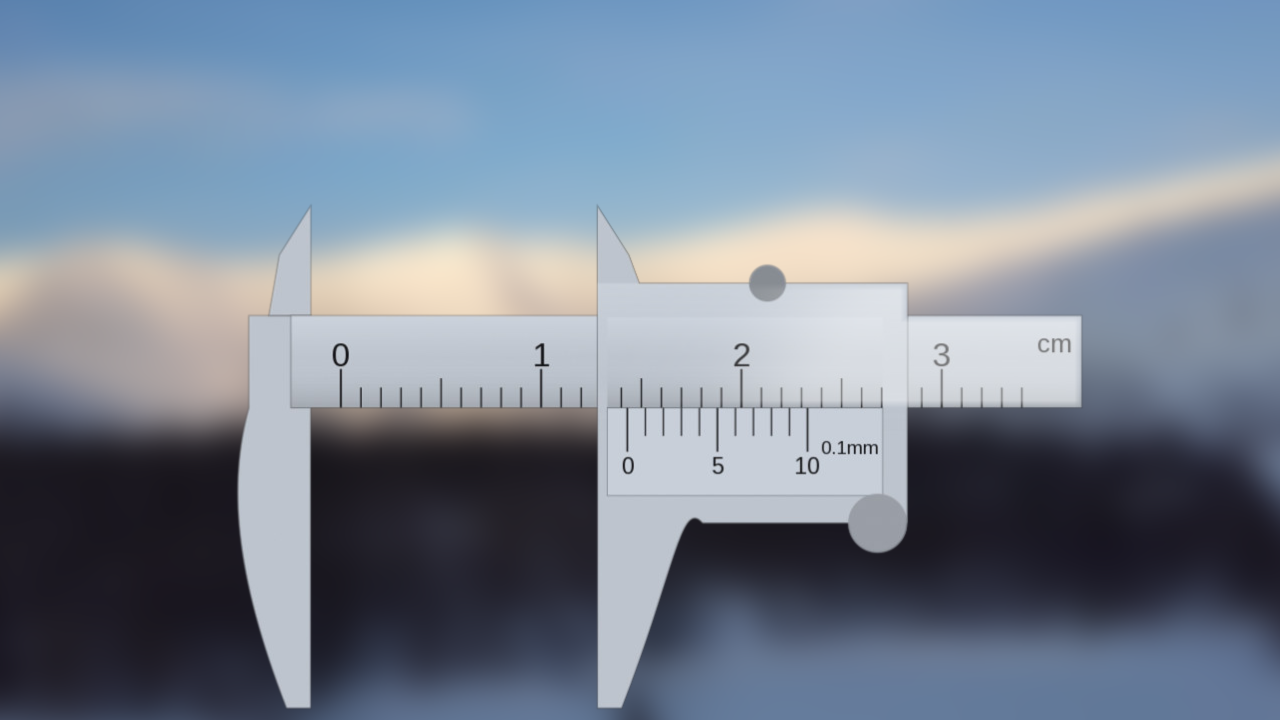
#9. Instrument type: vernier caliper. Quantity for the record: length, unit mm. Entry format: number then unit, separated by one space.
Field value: 14.3 mm
